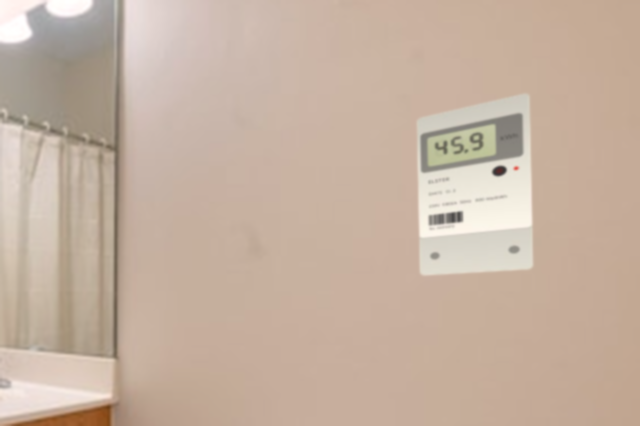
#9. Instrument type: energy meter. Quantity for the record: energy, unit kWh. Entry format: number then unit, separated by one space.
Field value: 45.9 kWh
